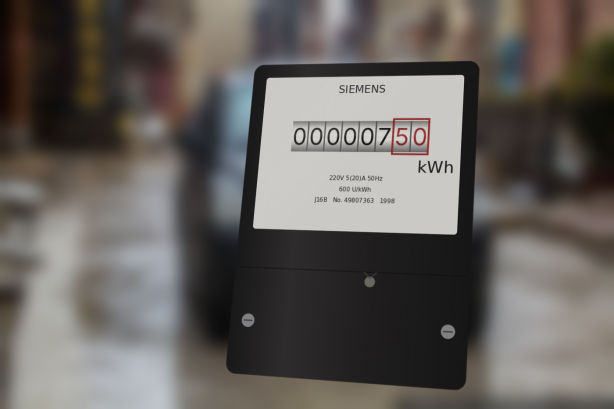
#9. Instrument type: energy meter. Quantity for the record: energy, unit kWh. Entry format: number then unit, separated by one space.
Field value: 7.50 kWh
